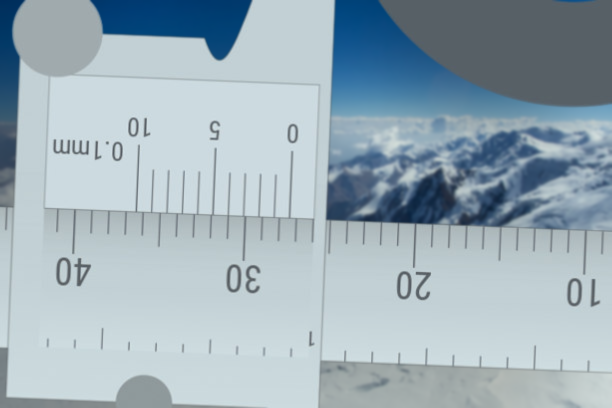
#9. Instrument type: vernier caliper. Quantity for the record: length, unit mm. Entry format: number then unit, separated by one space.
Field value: 27.4 mm
